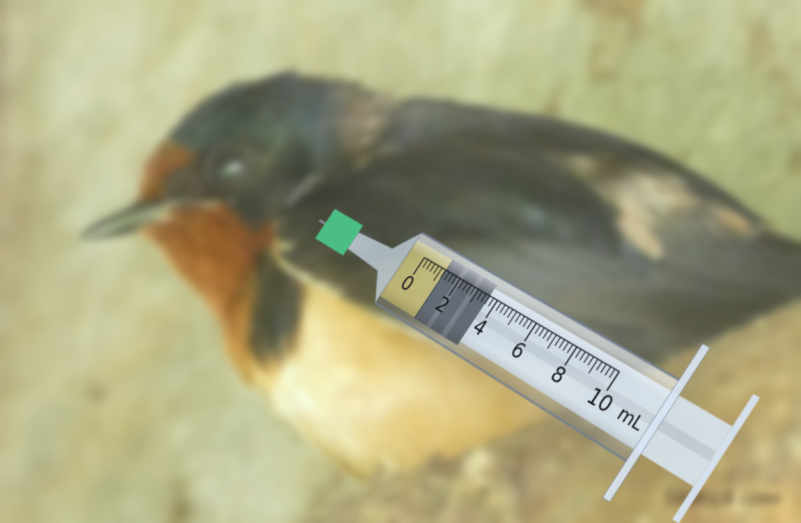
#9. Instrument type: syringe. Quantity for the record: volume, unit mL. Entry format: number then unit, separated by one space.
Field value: 1.2 mL
